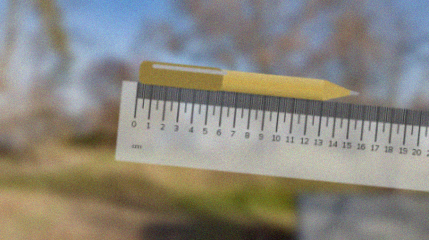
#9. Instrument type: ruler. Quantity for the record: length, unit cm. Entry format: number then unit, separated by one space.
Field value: 15.5 cm
